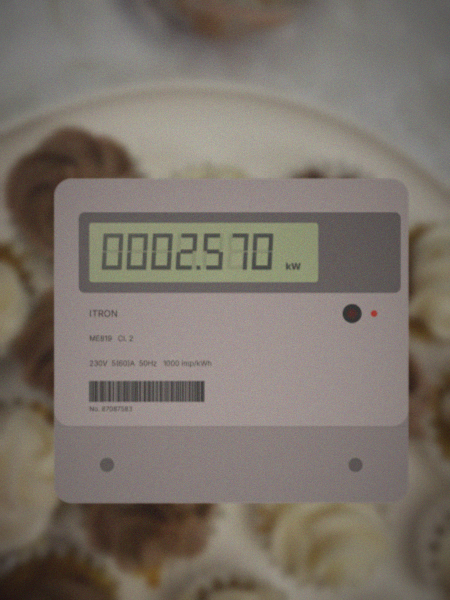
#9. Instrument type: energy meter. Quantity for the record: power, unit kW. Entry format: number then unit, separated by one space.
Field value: 2.570 kW
